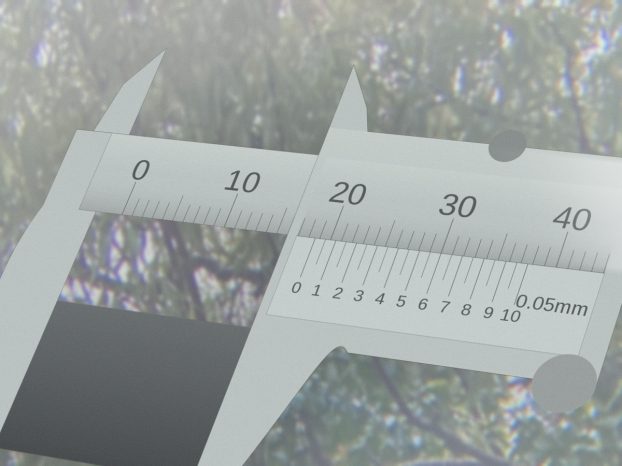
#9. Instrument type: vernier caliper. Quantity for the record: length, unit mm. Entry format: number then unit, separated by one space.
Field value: 18.6 mm
